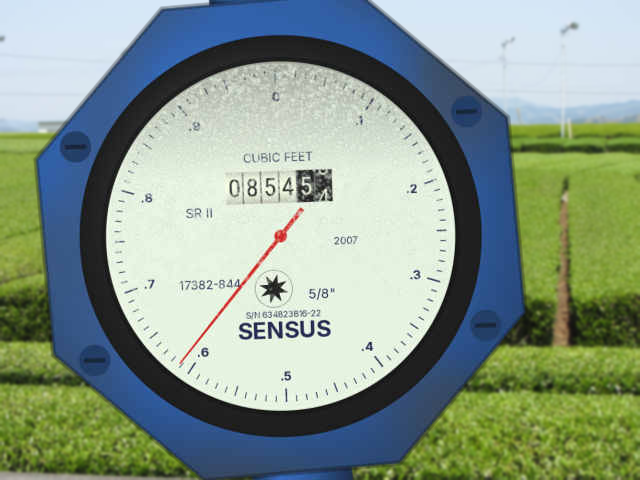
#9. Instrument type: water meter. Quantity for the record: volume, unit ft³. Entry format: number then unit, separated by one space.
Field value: 85453.61 ft³
